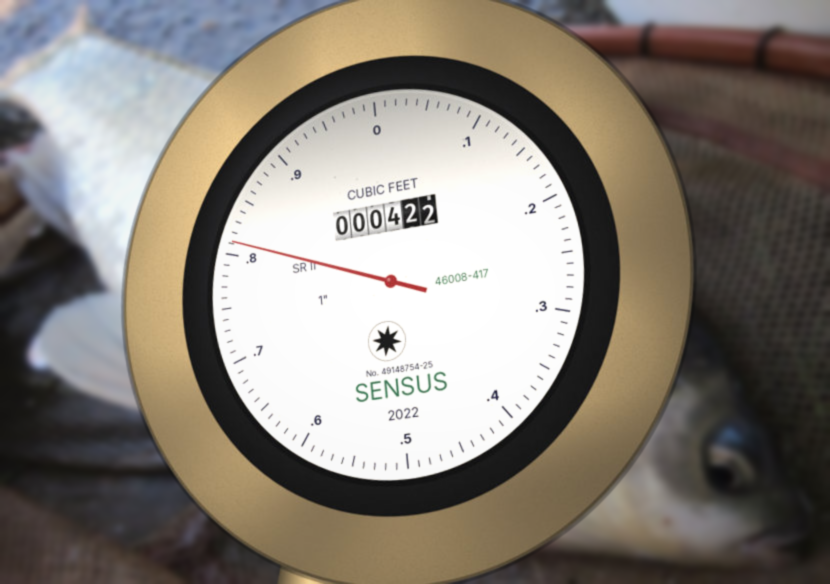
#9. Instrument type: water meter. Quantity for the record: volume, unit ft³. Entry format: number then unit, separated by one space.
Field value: 421.81 ft³
